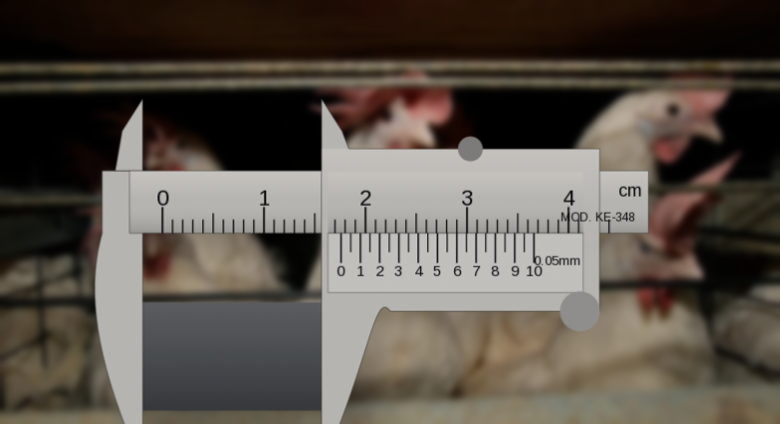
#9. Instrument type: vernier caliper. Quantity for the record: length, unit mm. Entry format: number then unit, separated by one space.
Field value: 17.6 mm
